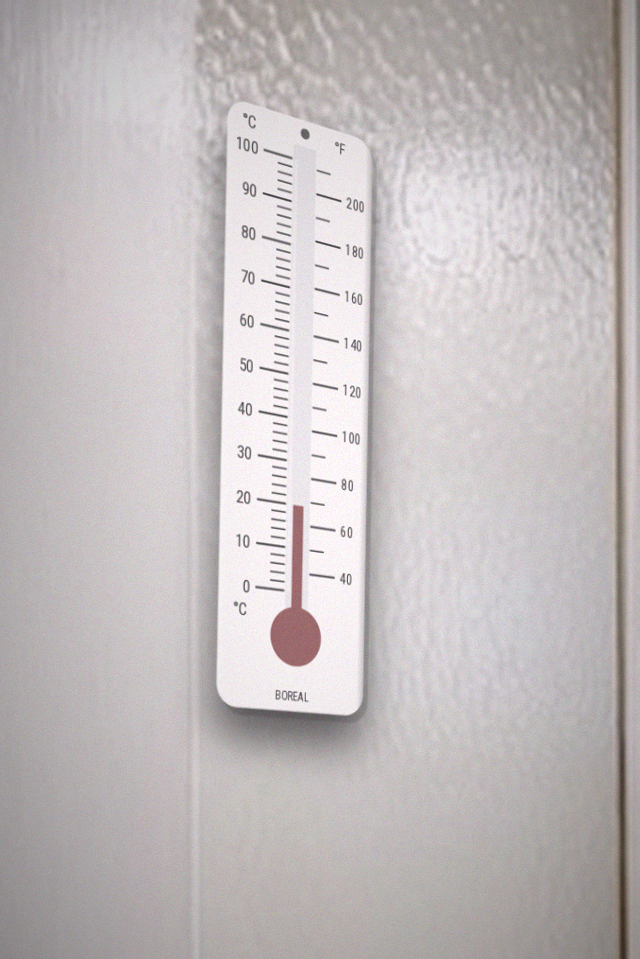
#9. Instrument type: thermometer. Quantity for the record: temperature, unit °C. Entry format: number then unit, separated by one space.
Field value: 20 °C
